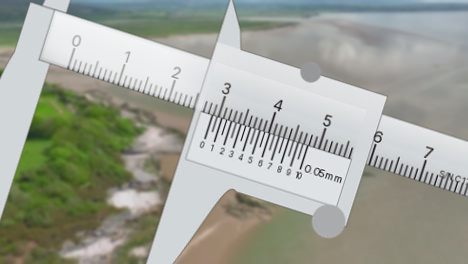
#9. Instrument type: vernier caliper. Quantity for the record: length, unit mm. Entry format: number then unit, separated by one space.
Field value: 28.8 mm
